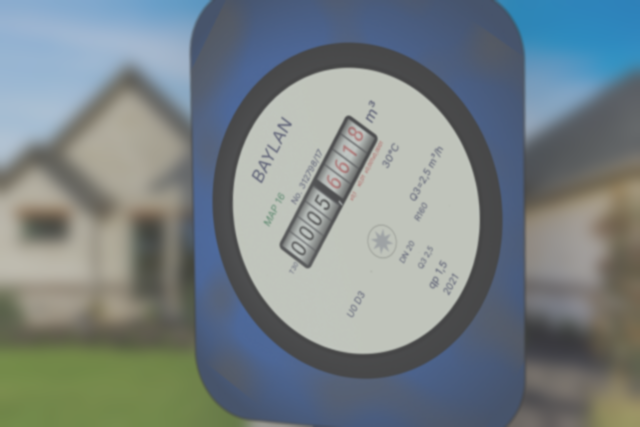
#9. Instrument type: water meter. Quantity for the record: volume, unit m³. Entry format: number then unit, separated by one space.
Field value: 5.6618 m³
